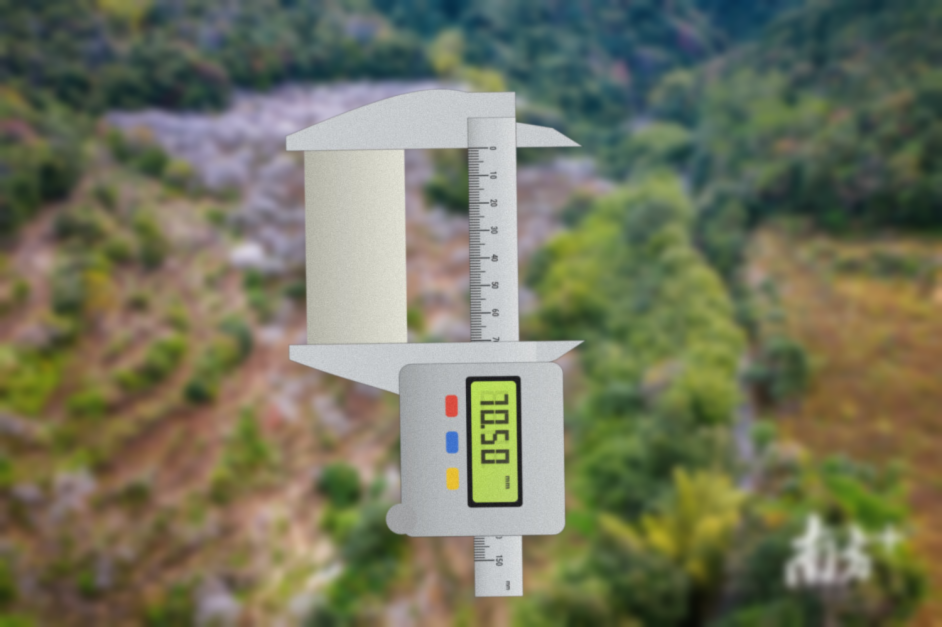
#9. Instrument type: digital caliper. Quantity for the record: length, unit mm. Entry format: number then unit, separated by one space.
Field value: 70.50 mm
